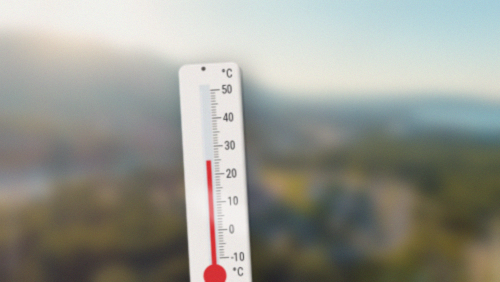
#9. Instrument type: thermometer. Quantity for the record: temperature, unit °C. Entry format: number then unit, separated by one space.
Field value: 25 °C
